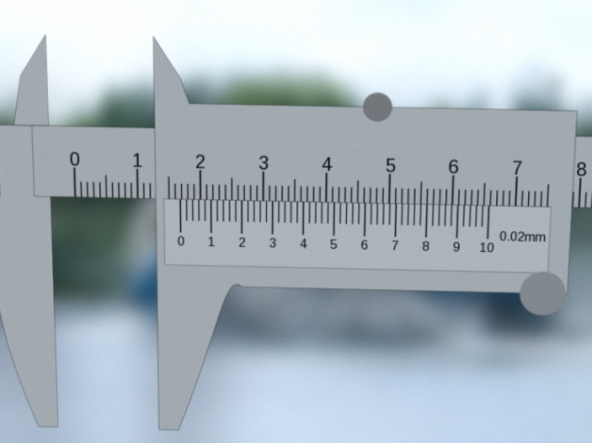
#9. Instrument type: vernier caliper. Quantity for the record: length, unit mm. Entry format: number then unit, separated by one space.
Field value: 16.8 mm
